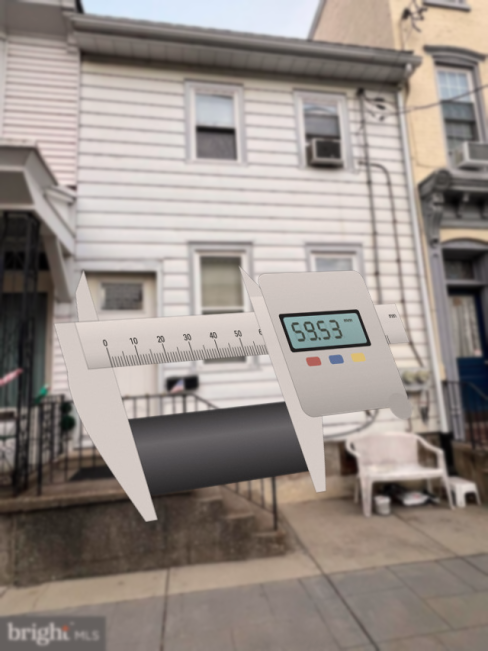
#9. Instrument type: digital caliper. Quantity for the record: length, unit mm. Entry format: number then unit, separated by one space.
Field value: 59.53 mm
